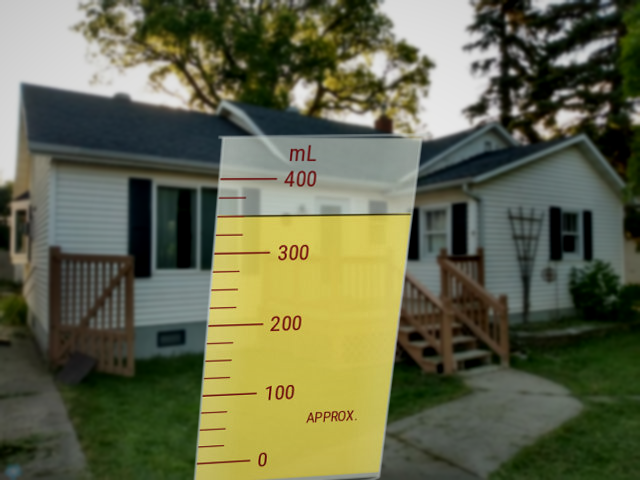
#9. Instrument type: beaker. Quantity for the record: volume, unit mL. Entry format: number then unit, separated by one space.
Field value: 350 mL
